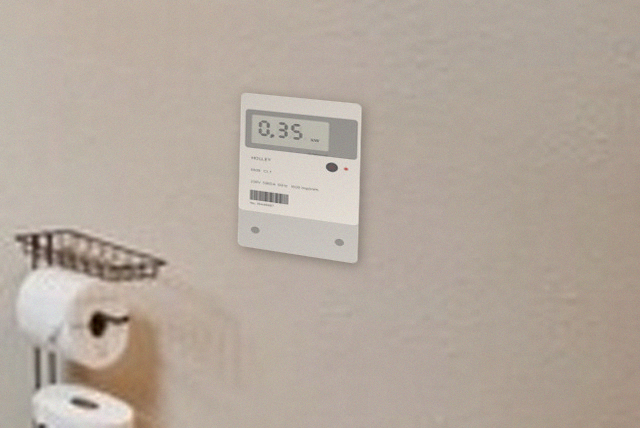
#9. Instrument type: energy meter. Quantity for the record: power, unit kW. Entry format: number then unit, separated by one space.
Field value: 0.35 kW
